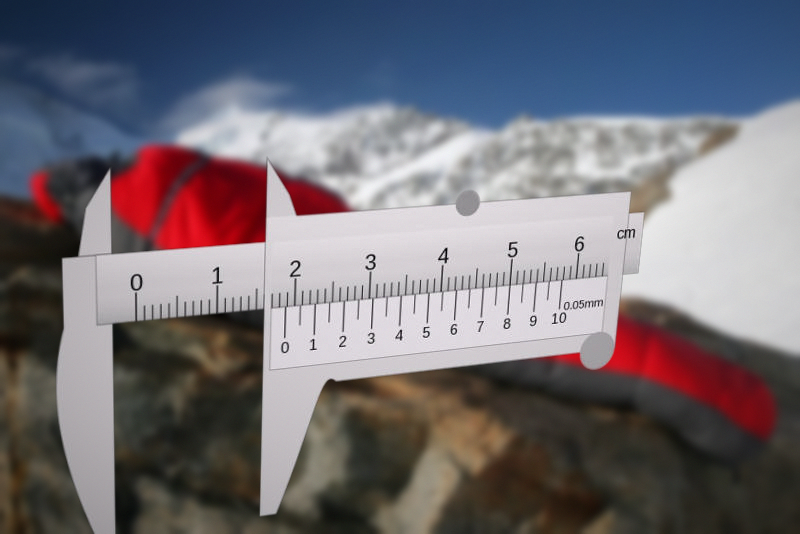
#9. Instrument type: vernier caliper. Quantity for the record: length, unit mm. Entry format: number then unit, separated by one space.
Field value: 18.8 mm
